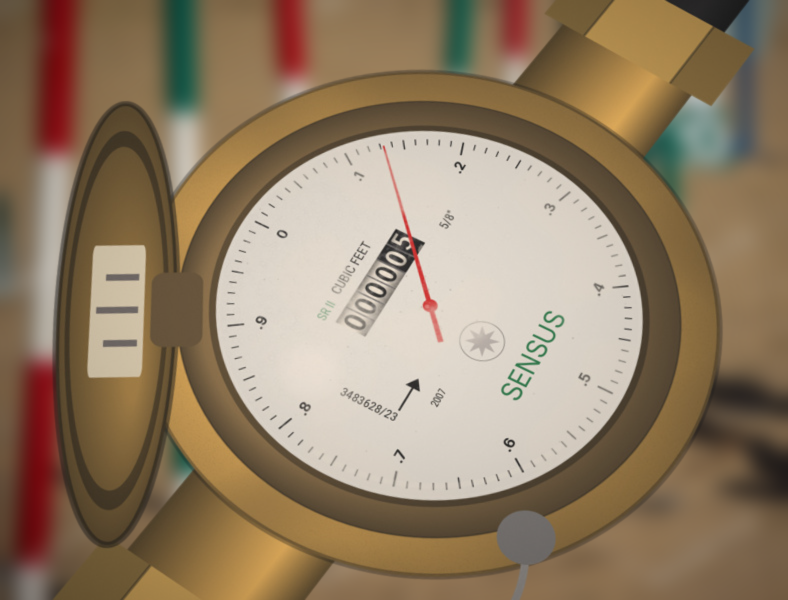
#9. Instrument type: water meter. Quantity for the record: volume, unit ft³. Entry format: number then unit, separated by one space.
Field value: 5.13 ft³
